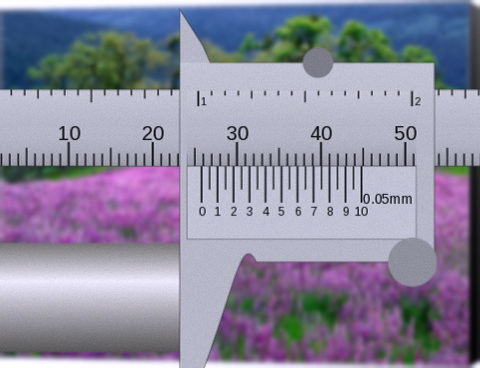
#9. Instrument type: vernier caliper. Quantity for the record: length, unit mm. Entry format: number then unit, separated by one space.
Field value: 25.8 mm
